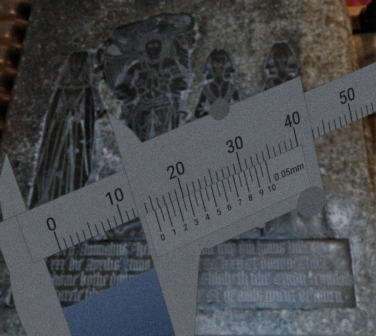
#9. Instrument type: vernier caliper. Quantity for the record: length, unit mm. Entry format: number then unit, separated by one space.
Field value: 15.2 mm
